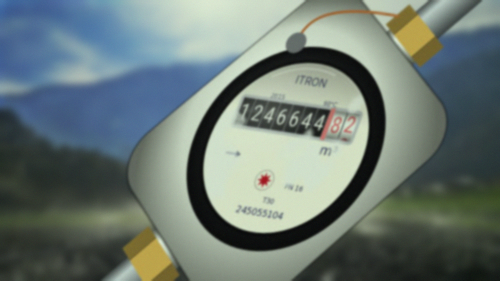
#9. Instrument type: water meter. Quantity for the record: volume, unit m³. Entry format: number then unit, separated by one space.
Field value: 1246644.82 m³
